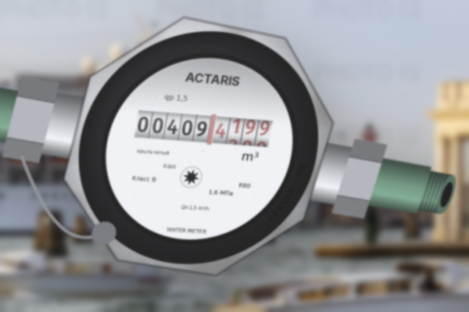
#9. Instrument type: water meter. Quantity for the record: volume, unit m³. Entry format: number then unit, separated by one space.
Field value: 409.4199 m³
